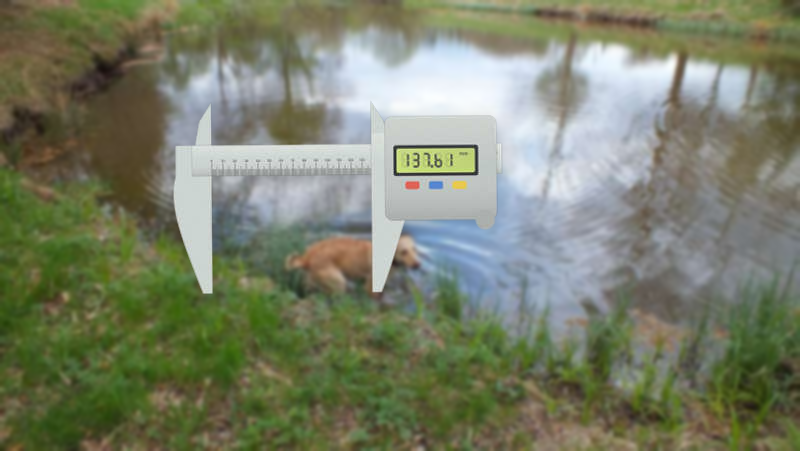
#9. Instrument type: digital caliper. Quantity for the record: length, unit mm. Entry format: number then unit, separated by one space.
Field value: 137.61 mm
